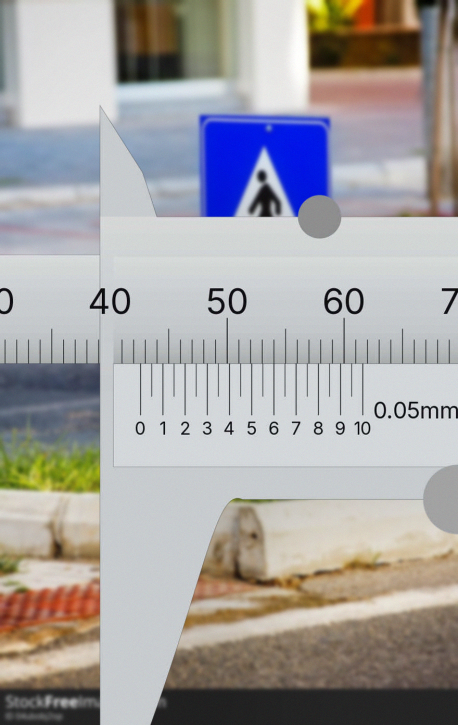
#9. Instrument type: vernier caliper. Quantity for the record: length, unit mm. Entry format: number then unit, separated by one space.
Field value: 42.6 mm
